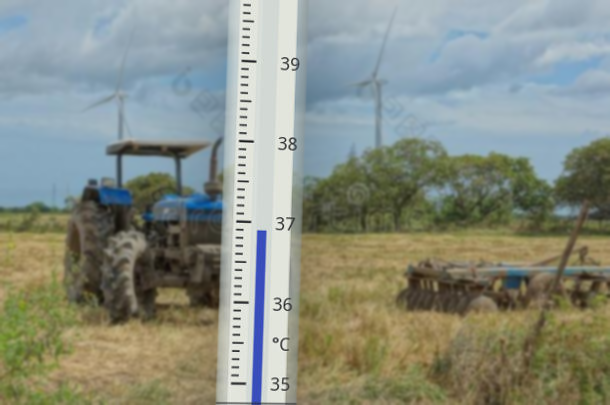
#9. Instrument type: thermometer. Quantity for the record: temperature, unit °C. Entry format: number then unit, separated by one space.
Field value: 36.9 °C
